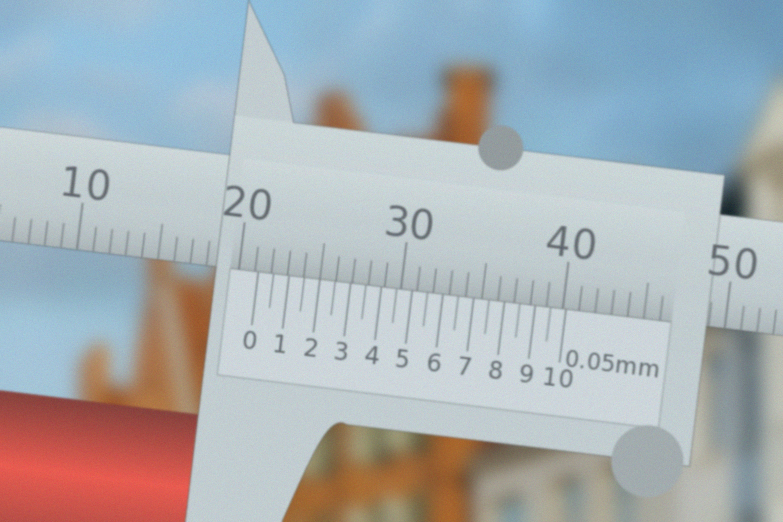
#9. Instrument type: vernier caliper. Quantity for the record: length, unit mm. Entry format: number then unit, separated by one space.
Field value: 21.2 mm
